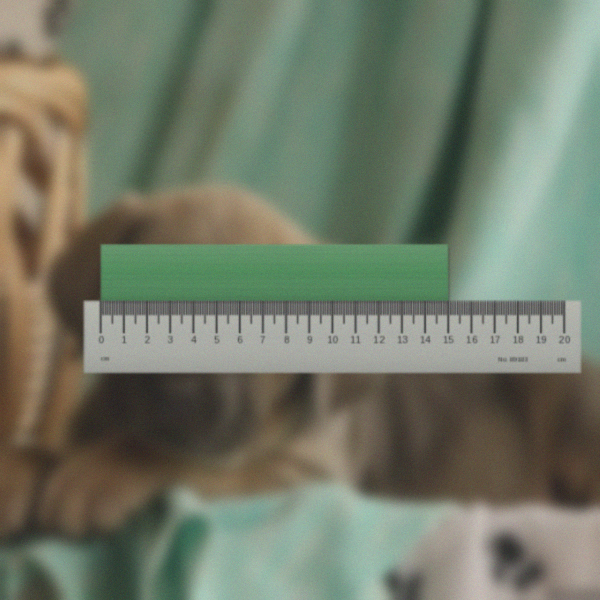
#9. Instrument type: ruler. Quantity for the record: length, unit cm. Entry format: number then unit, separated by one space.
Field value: 15 cm
